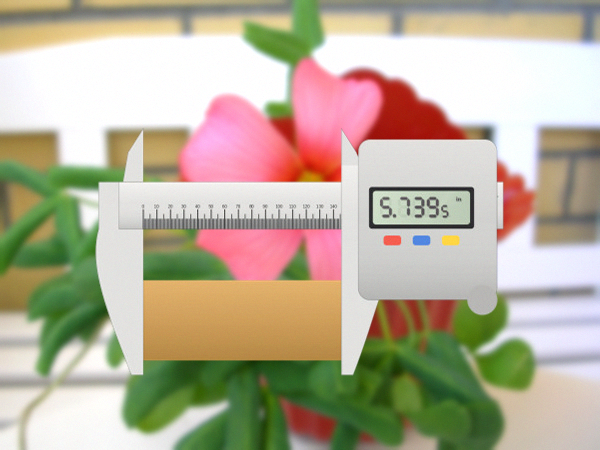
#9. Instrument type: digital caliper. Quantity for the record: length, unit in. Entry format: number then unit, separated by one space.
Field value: 5.7395 in
